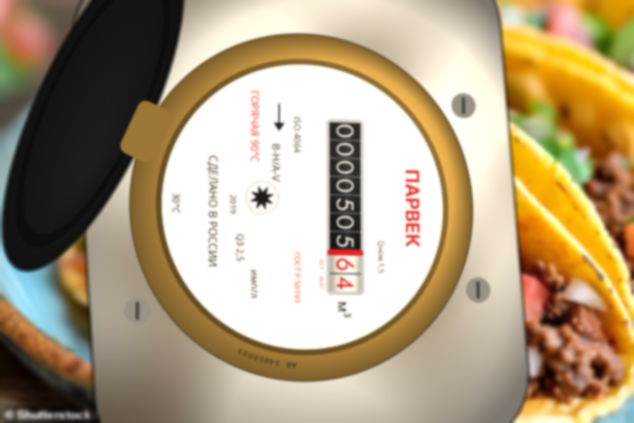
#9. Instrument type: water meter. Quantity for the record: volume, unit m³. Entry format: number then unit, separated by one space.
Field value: 505.64 m³
